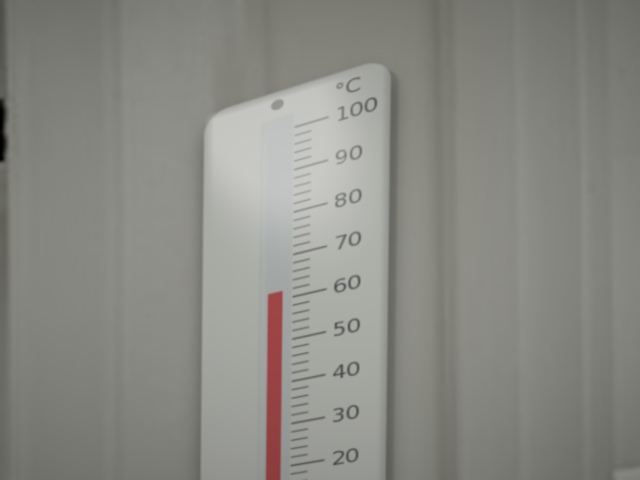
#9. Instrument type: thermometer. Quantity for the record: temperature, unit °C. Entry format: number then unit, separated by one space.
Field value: 62 °C
